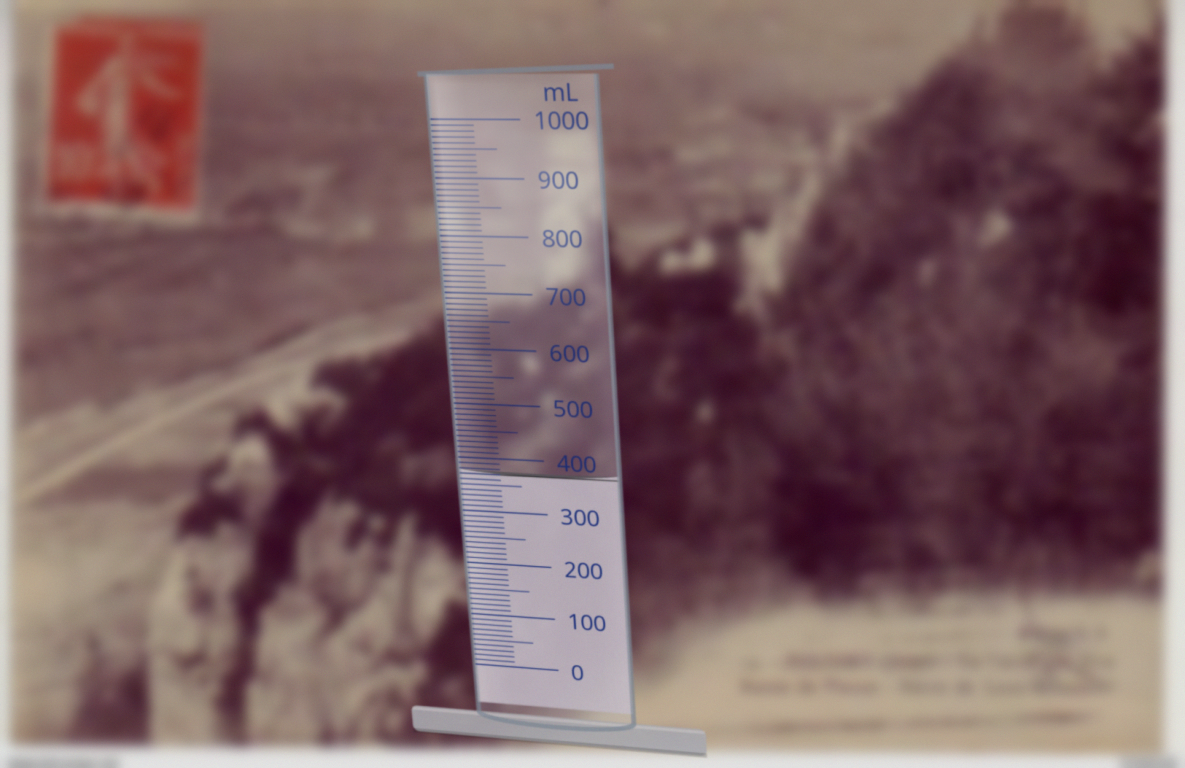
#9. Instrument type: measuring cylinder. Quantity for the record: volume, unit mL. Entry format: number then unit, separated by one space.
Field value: 370 mL
